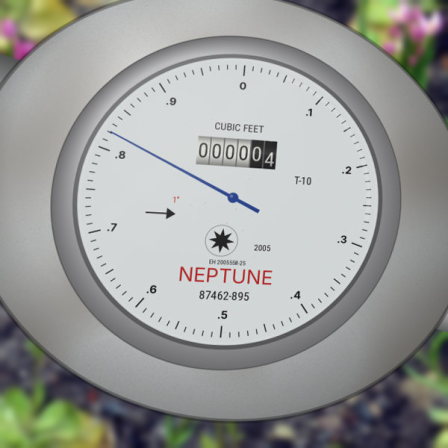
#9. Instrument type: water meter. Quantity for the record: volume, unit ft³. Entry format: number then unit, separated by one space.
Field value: 3.82 ft³
